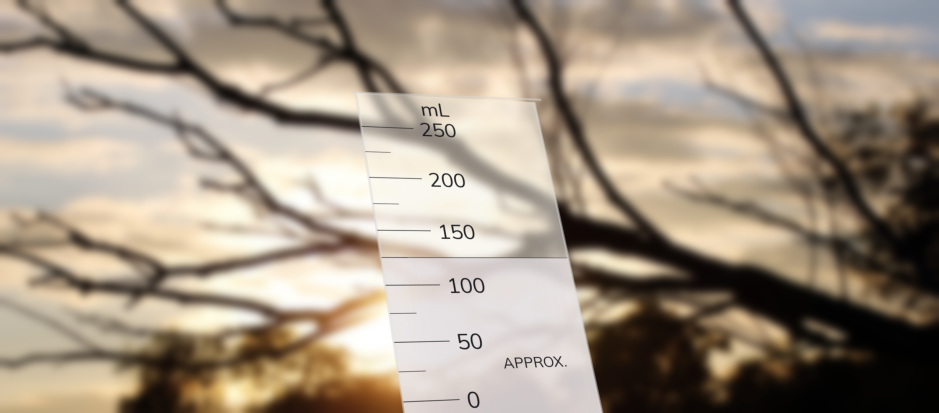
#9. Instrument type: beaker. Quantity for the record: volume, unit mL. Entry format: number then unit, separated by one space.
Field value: 125 mL
